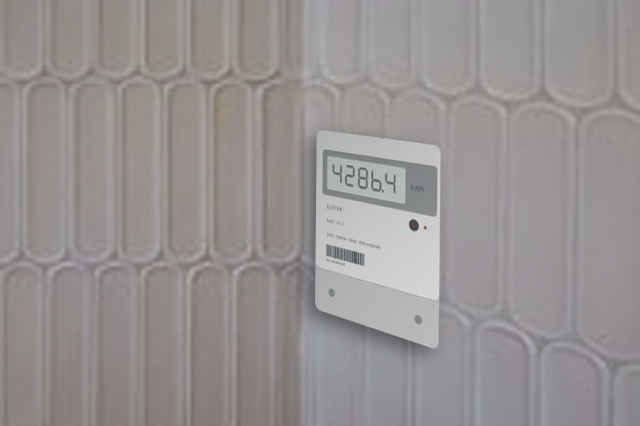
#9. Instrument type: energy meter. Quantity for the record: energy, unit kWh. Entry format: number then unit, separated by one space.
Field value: 4286.4 kWh
